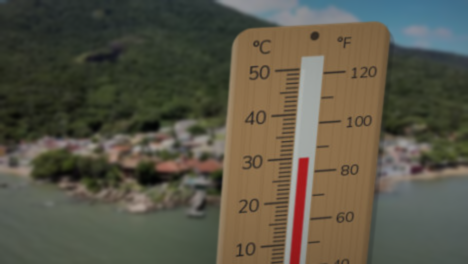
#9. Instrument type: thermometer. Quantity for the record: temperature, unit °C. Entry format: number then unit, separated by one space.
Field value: 30 °C
